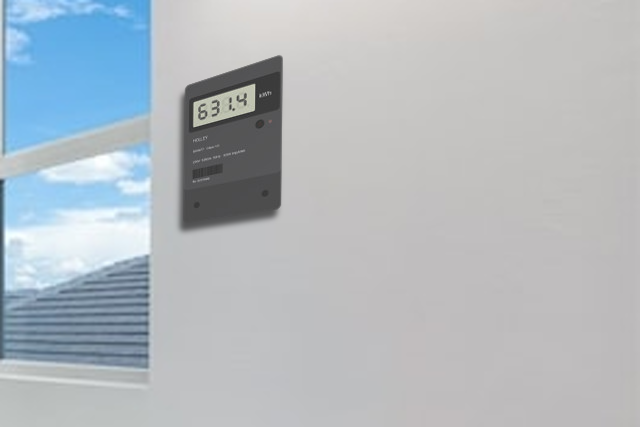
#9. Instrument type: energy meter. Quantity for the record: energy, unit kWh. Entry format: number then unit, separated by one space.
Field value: 631.4 kWh
